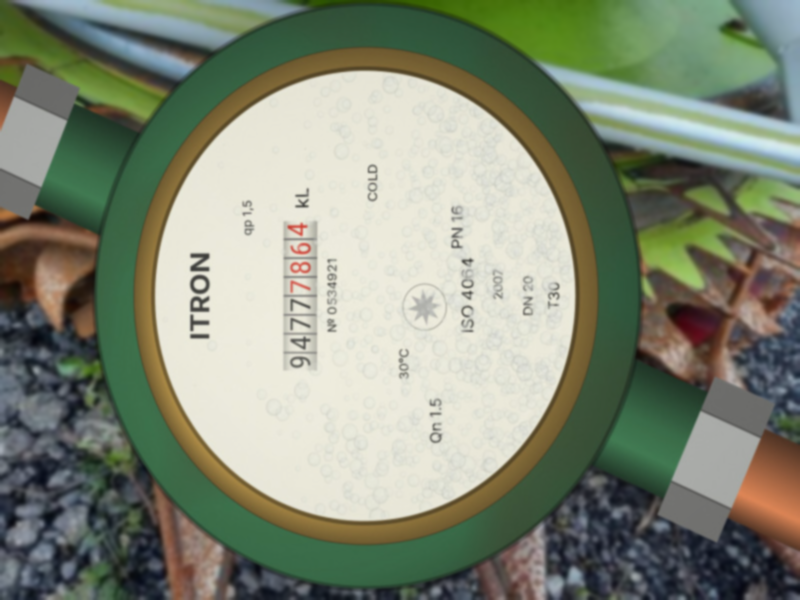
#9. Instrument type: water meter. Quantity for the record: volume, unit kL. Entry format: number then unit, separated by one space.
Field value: 9477.7864 kL
